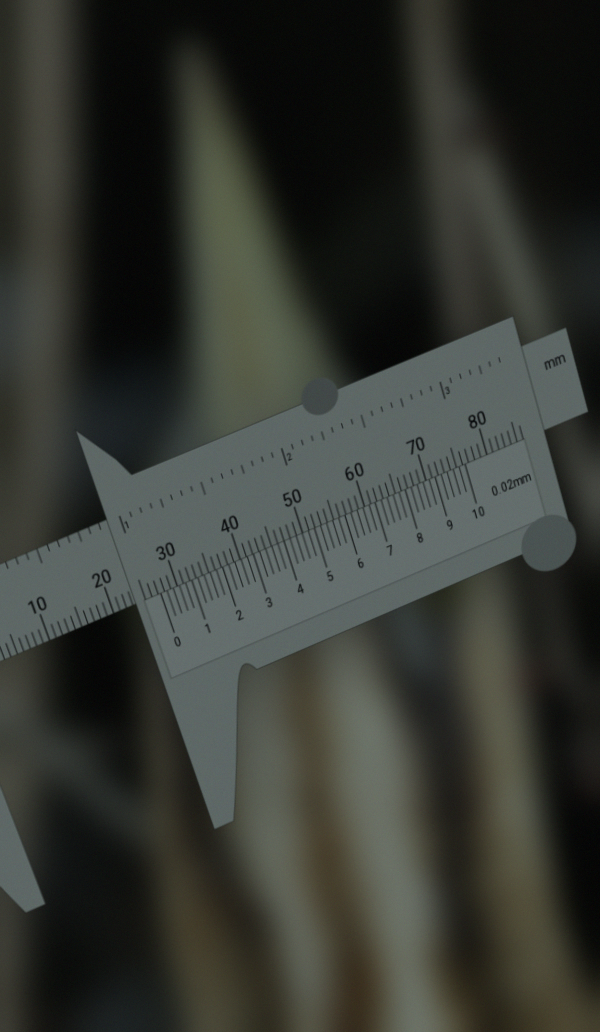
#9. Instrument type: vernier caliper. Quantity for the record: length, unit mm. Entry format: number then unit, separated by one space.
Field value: 27.4 mm
